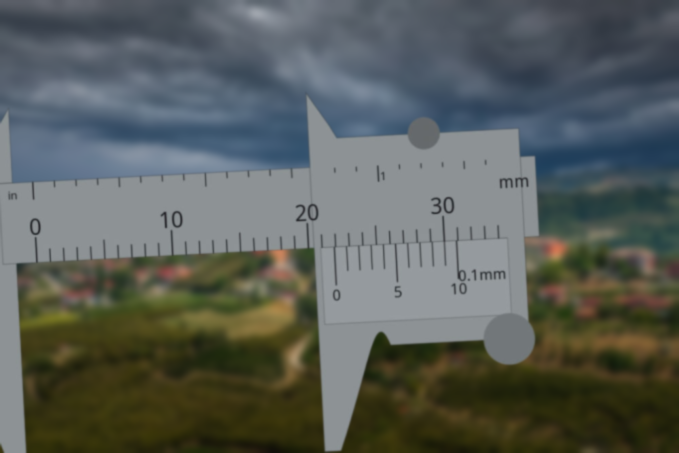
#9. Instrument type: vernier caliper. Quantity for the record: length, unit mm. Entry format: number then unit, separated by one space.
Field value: 21.9 mm
